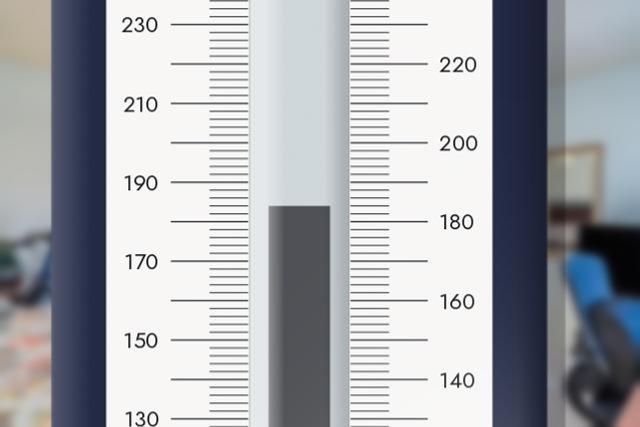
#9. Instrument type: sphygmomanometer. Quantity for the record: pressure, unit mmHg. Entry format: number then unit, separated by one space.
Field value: 184 mmHg
